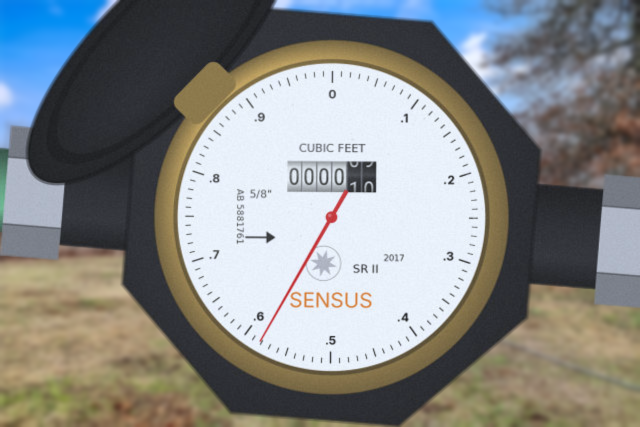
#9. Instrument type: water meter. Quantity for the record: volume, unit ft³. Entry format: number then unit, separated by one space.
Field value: 9.58 ft³
